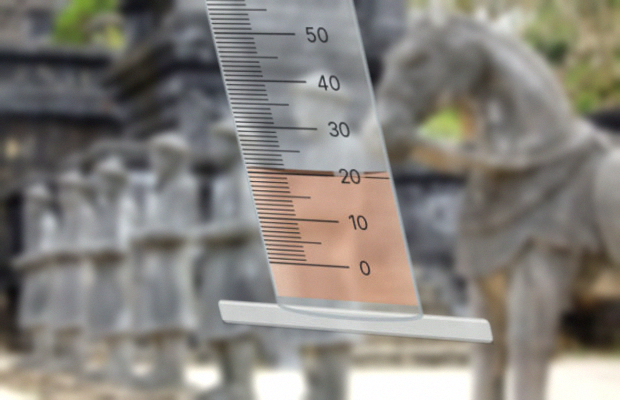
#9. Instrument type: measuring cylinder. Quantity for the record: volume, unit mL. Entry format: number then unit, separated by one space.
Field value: 20 mL
